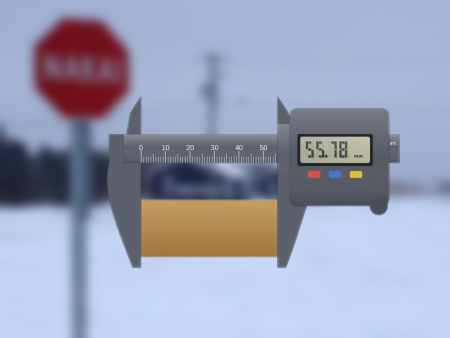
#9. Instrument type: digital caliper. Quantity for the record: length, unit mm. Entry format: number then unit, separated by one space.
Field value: 55.78 mm
